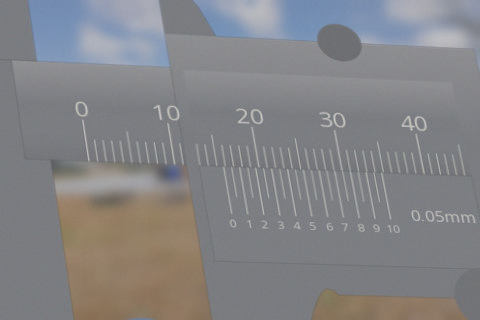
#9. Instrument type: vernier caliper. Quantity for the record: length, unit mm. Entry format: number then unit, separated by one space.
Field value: 15.8 mm
